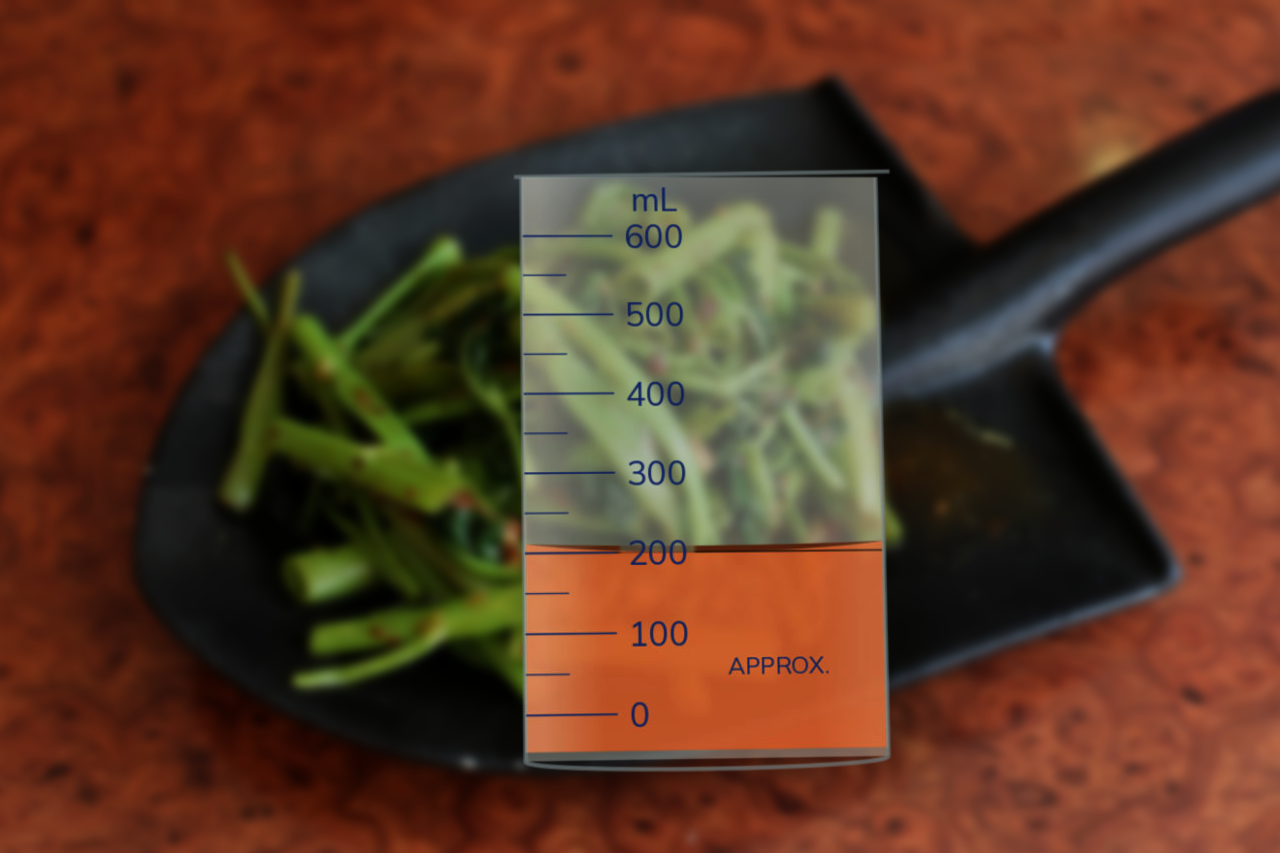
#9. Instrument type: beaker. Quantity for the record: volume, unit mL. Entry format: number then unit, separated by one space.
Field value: 200 mL
